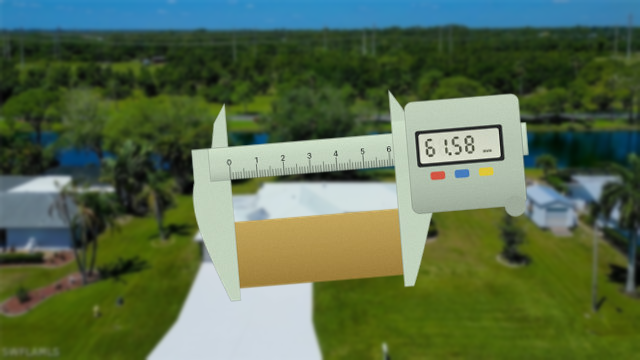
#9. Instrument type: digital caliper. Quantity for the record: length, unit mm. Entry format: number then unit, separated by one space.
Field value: 61.58 mm
